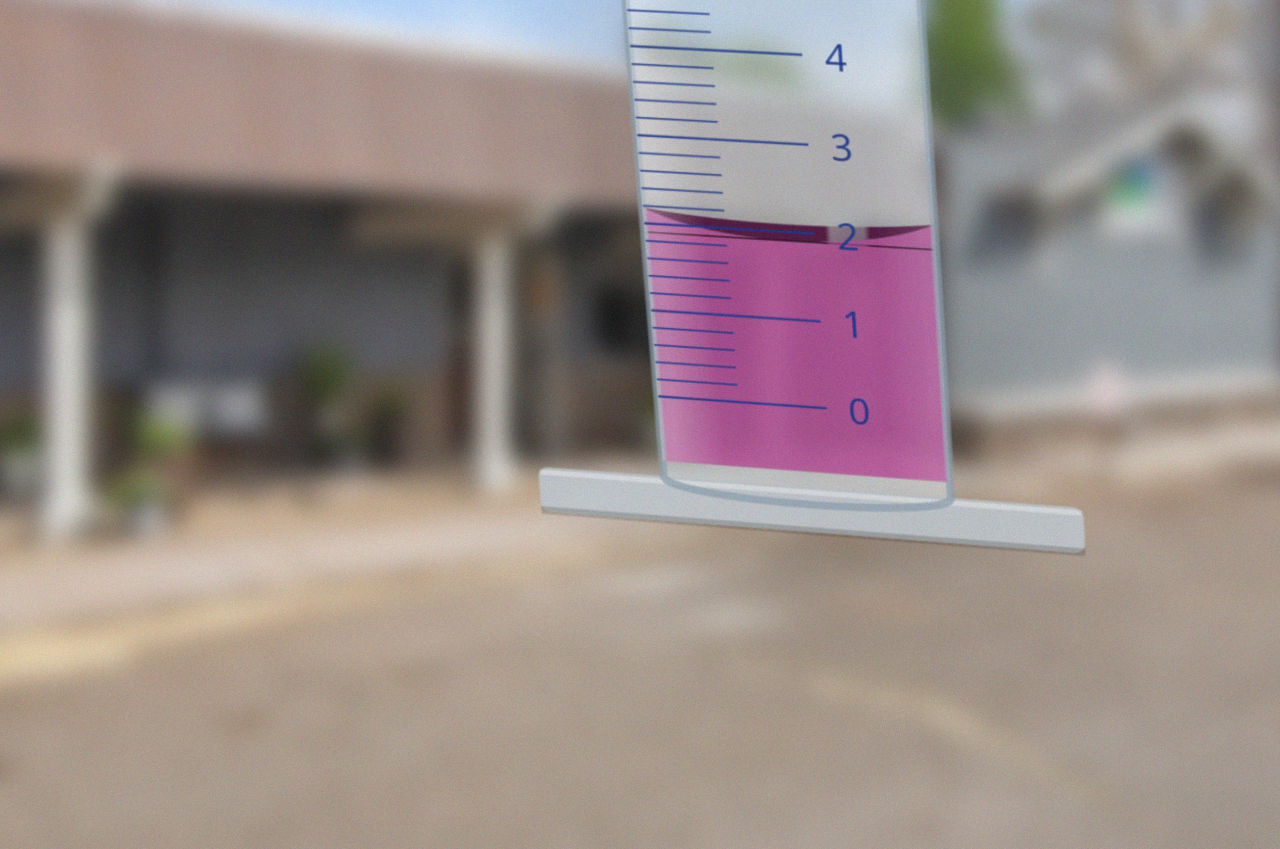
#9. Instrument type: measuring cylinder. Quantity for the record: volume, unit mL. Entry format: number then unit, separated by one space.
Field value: 1.9 mL
